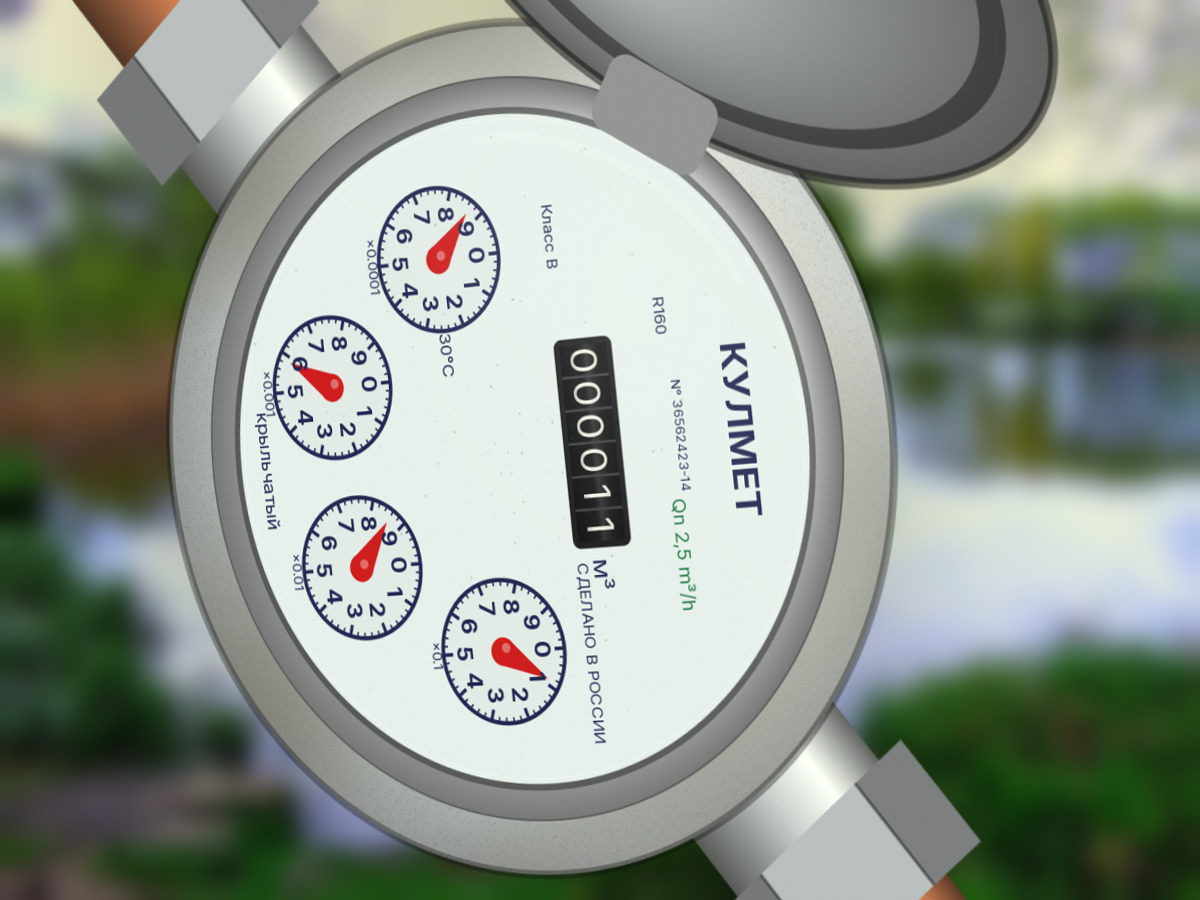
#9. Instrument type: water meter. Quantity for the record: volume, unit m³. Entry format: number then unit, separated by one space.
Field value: 11.0858 m³
